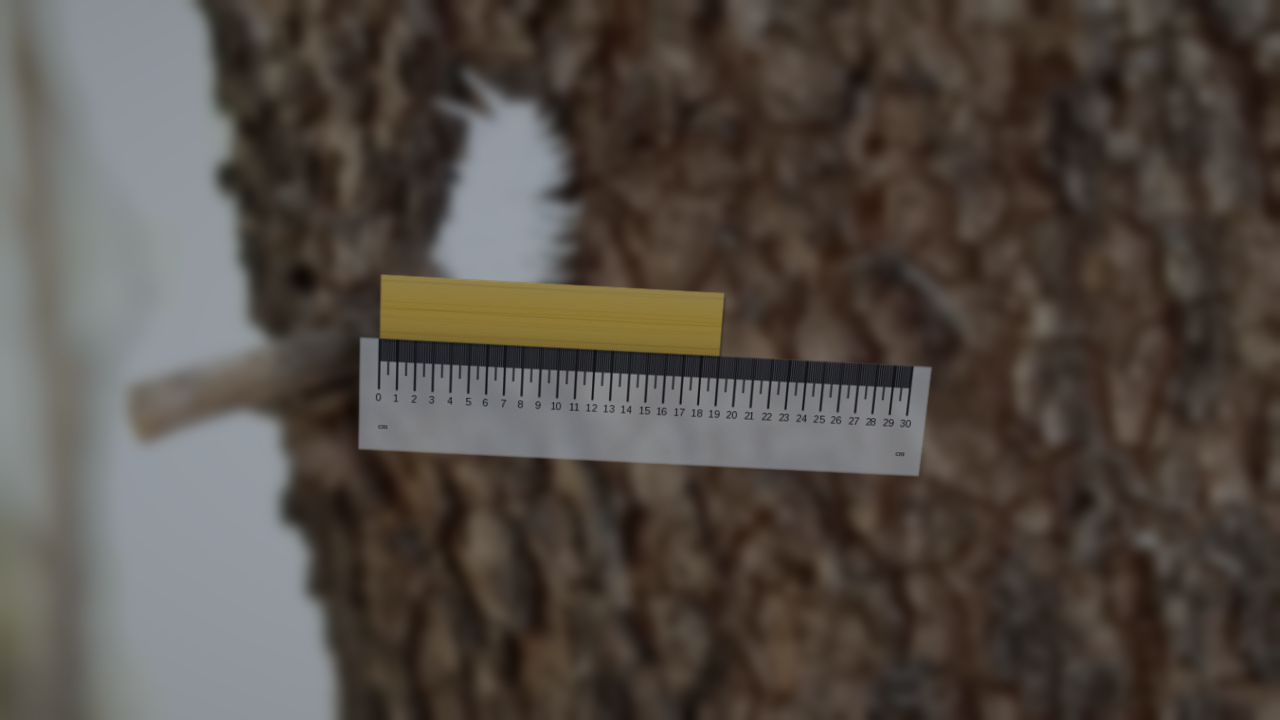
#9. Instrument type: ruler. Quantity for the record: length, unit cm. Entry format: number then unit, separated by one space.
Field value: 19 cm
